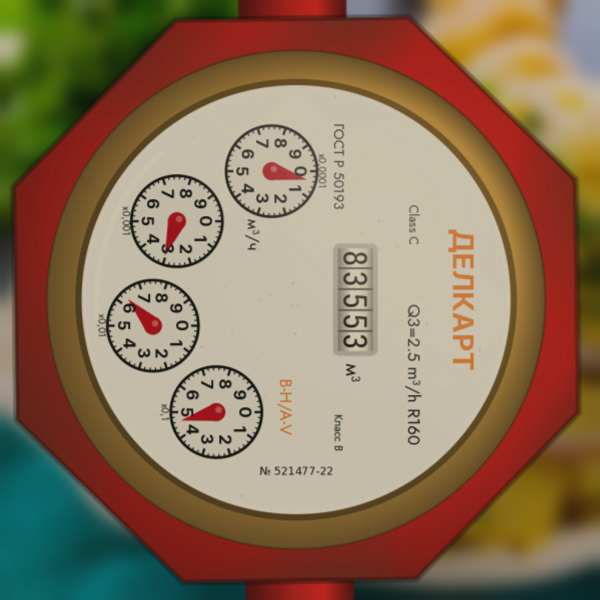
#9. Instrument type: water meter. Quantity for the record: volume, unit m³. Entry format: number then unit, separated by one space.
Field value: 83553.4630 m³
